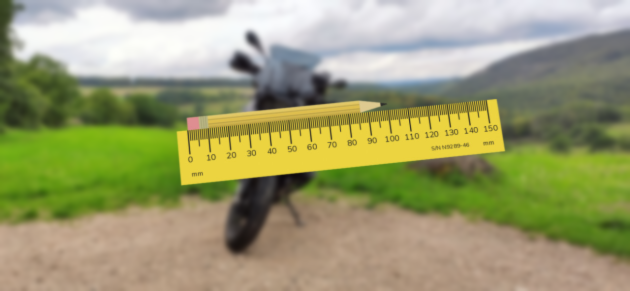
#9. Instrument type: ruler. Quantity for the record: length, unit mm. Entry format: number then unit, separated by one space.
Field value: 100 mm
